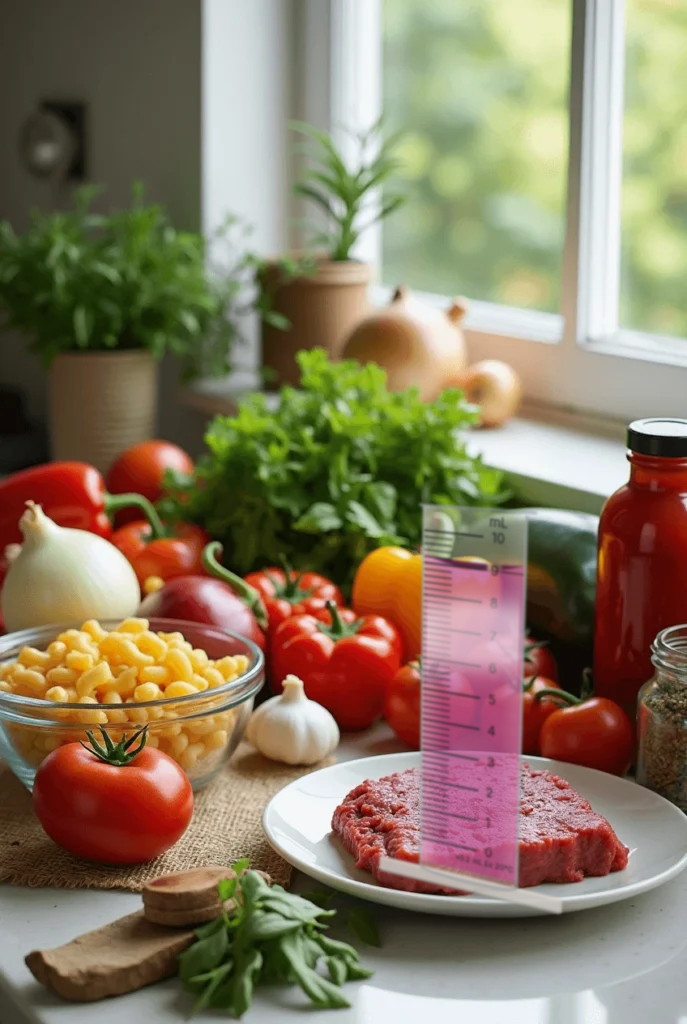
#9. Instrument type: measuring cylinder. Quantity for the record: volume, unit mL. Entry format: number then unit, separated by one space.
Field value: 9 mL
